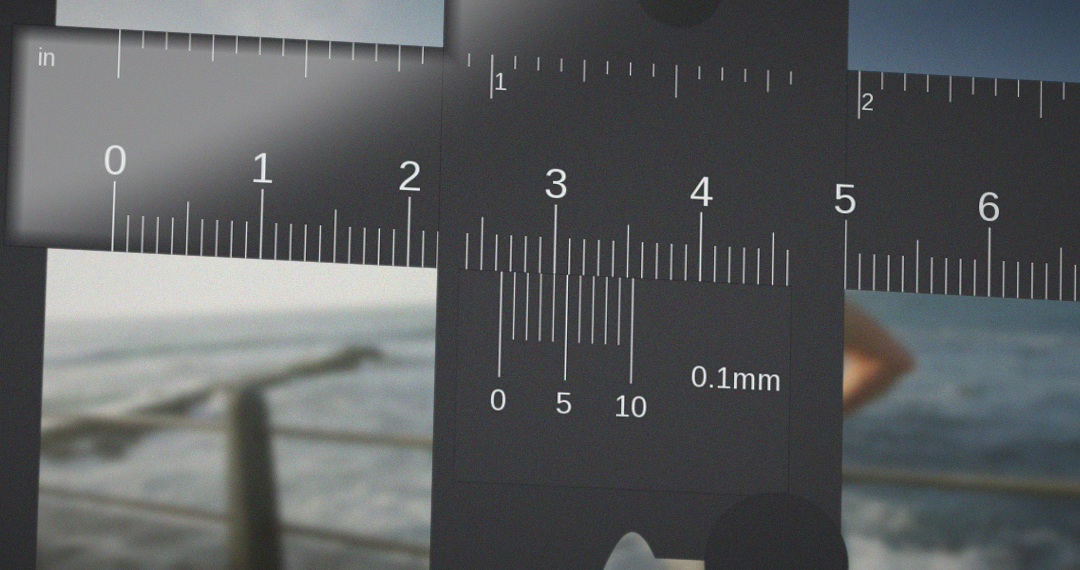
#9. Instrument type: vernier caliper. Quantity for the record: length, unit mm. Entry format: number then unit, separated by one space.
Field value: 26.4 mm
